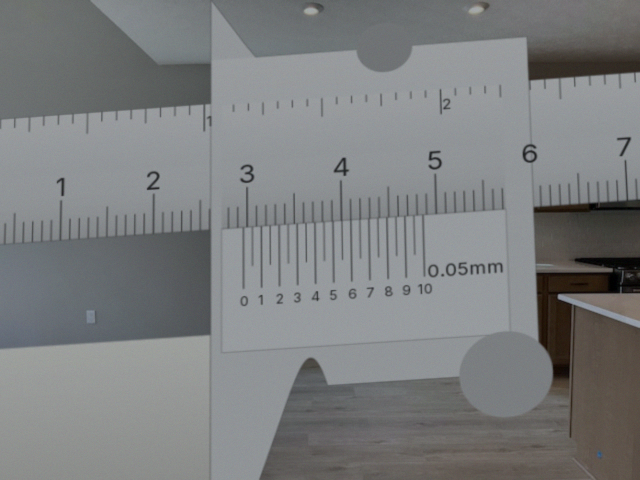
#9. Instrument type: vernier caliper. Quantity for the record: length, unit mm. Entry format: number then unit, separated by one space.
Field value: 29.6 mm
